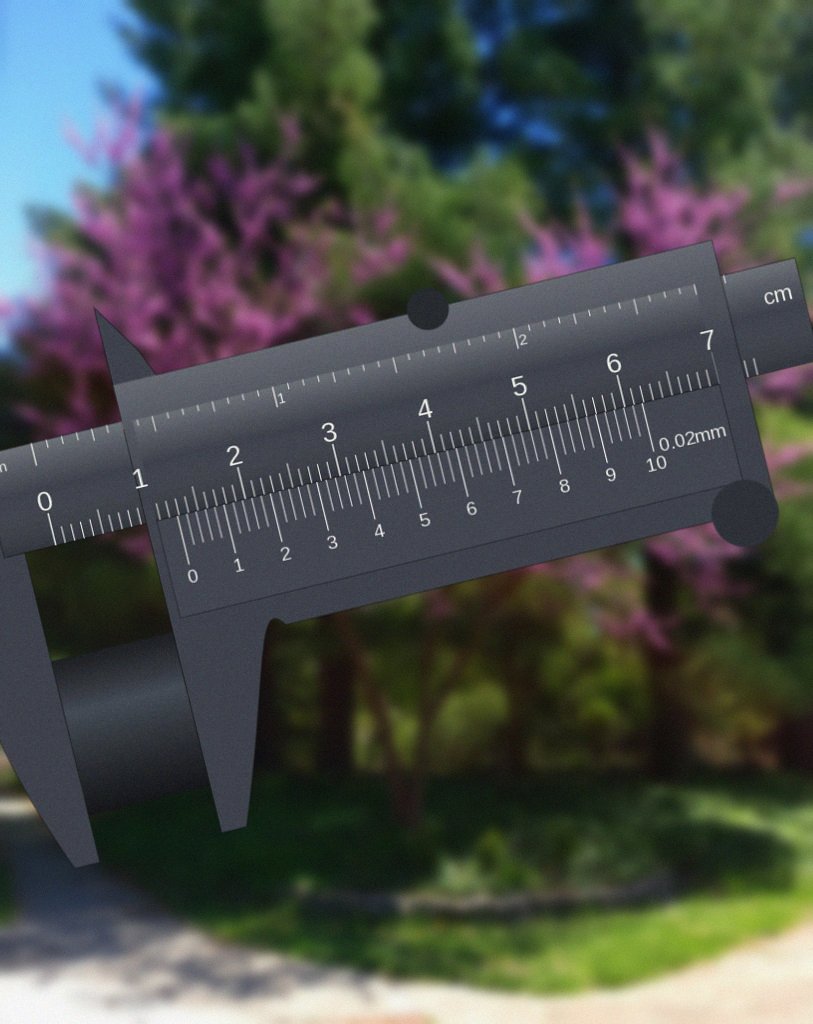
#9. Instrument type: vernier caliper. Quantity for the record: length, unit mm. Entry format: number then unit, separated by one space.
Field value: 12.8 mm
